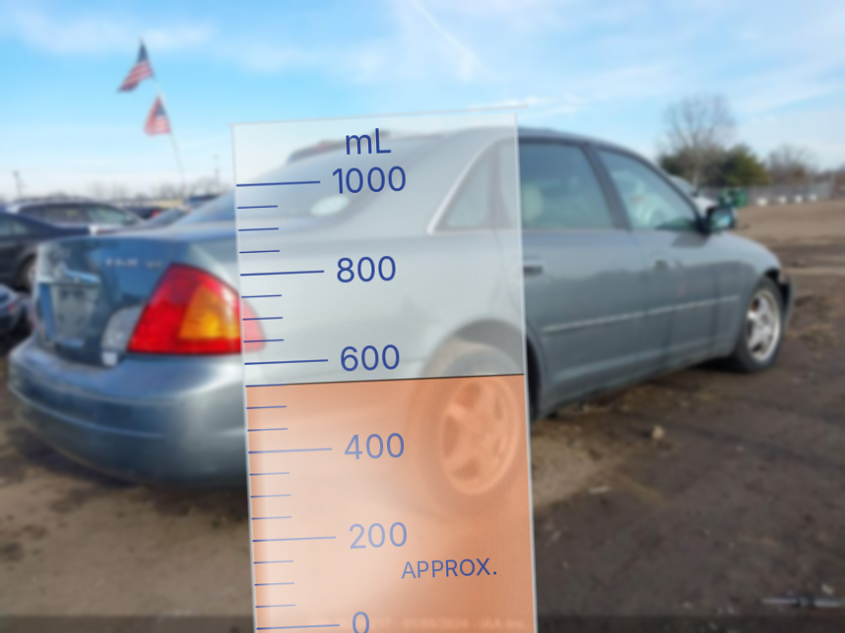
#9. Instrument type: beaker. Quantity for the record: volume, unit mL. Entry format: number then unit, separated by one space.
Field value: 550 mL
